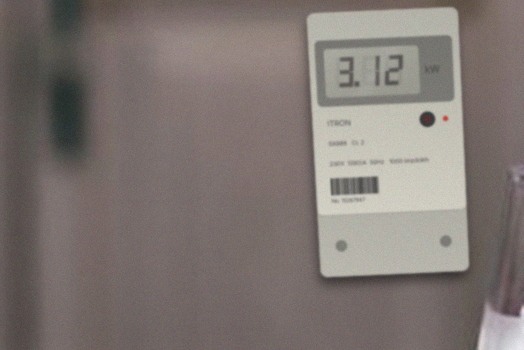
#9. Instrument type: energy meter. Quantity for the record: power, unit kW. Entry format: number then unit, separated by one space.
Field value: 3.12 kW
